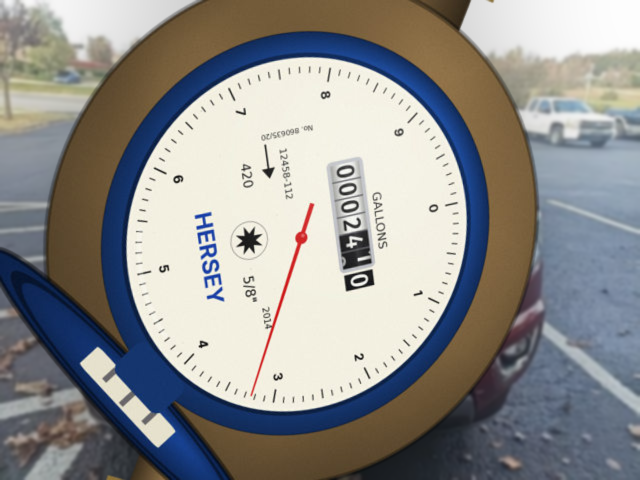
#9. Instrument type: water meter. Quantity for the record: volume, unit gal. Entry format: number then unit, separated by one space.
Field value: 2413.2 gal
